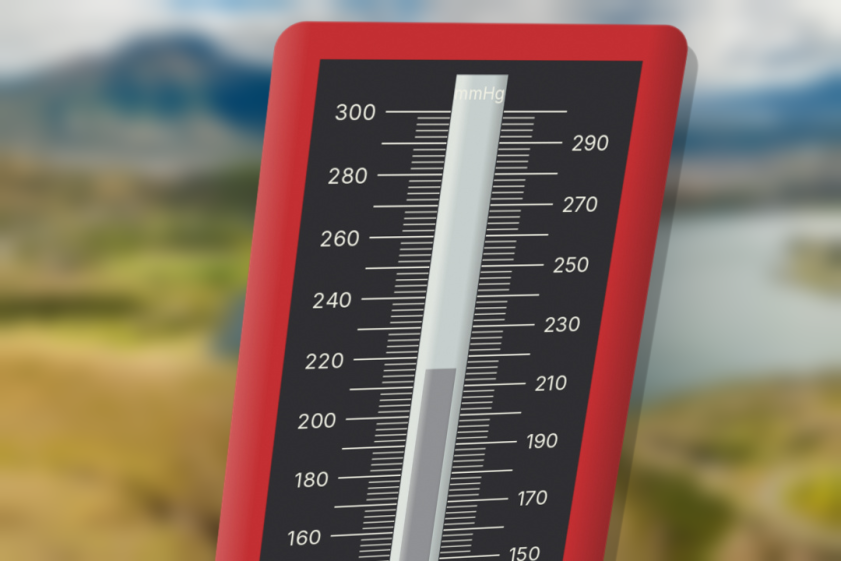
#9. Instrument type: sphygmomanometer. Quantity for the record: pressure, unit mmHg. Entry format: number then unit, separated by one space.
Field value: 216 mmHg
